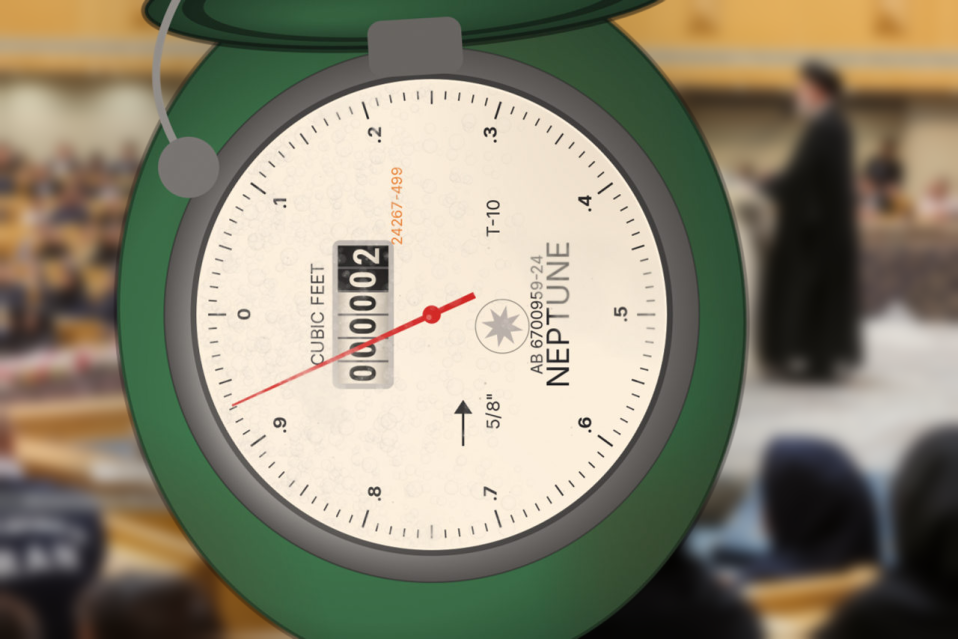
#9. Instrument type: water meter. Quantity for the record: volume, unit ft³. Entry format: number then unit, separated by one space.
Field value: 1.93 ft³
